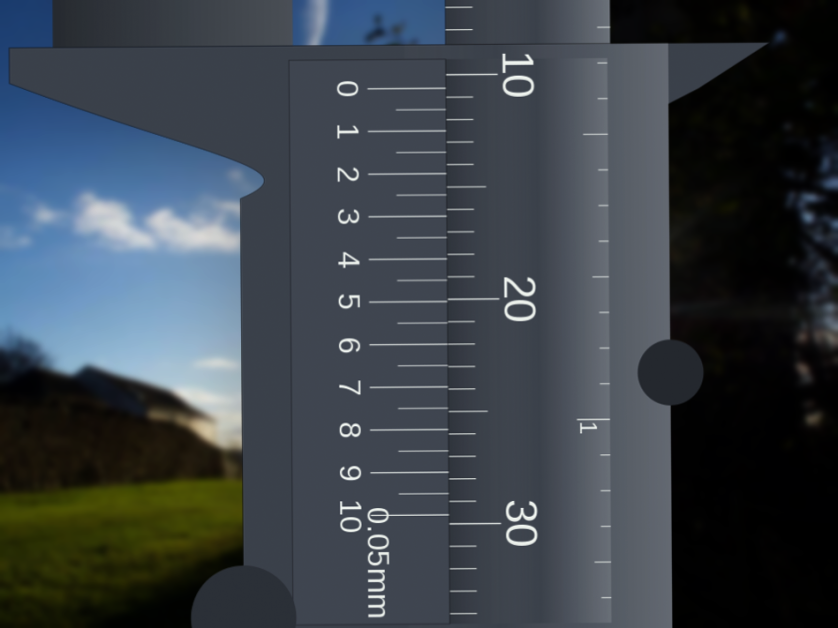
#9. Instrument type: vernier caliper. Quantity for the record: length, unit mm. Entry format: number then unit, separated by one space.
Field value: 10.60 mm
